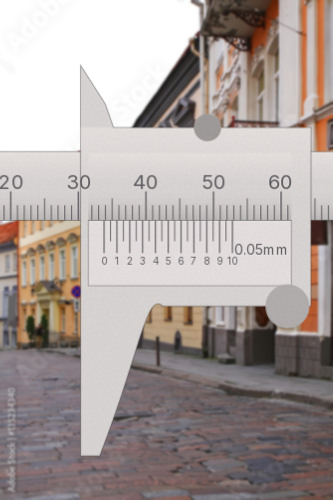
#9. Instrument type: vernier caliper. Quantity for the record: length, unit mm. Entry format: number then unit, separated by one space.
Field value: 33.8 mm
